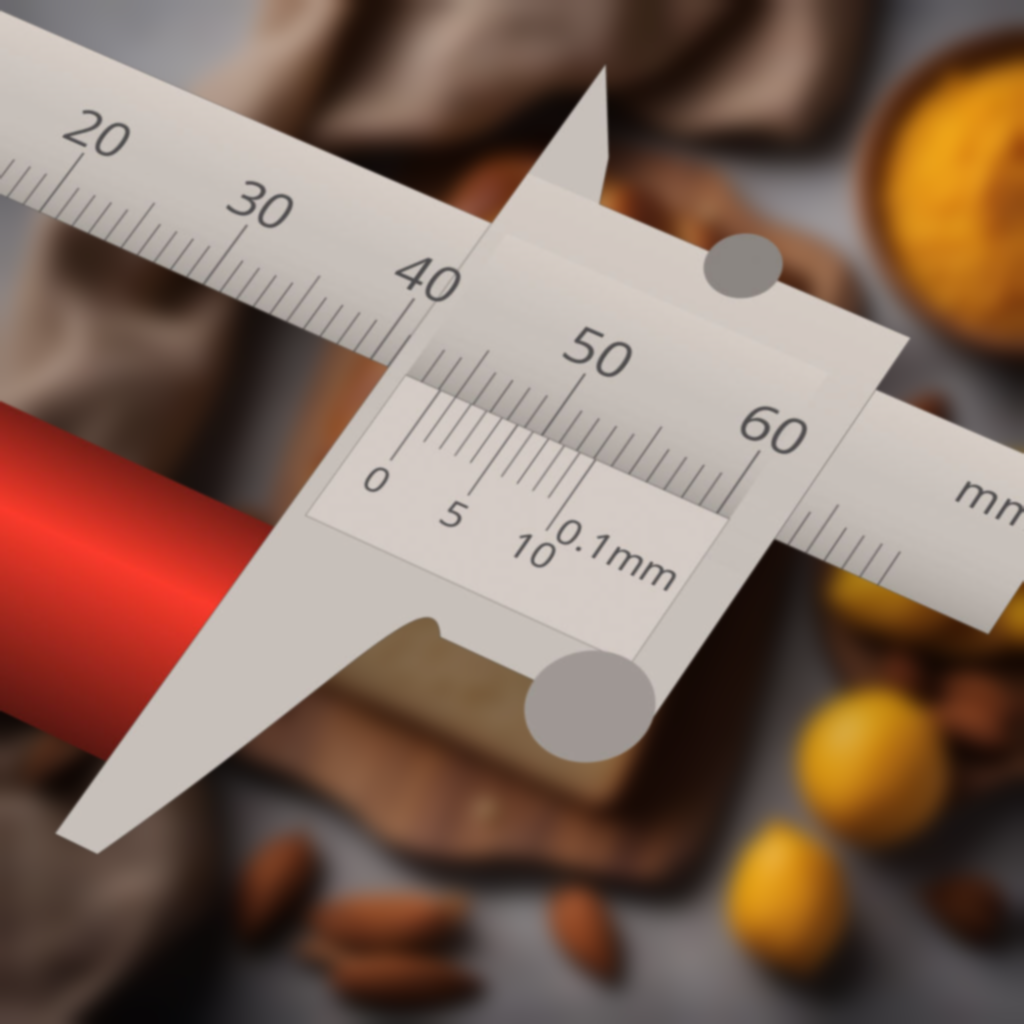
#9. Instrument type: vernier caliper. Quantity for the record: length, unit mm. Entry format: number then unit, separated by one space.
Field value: 44.1 mm
